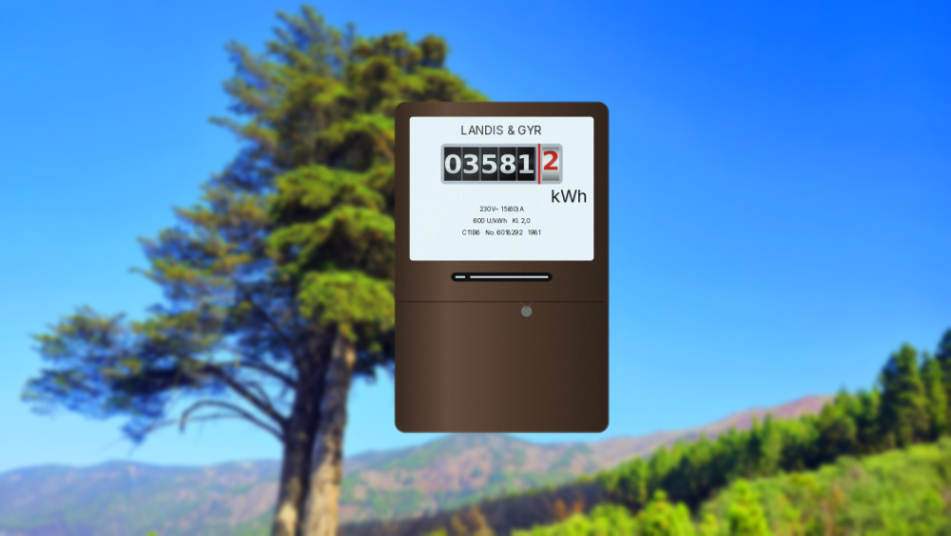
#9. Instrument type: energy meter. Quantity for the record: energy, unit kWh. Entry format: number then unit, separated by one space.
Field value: 3581.2 kWh
